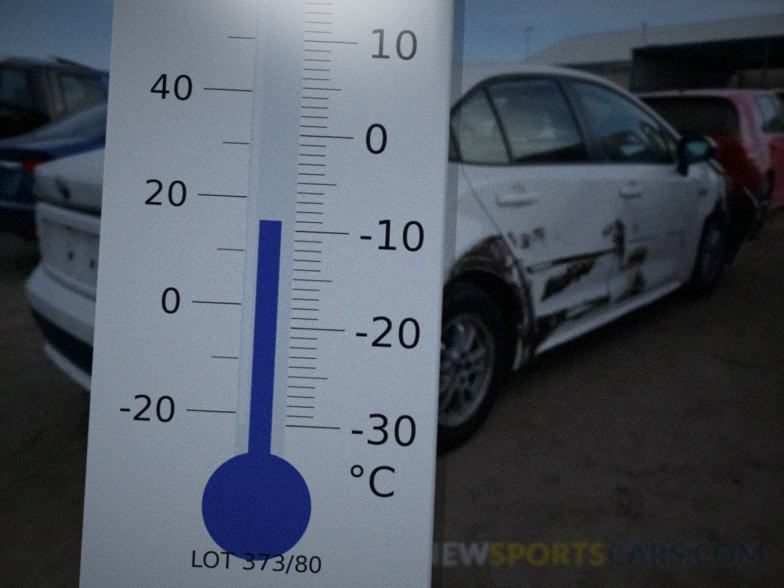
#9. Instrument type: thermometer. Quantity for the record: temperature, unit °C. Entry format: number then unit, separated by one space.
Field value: -9 °C
